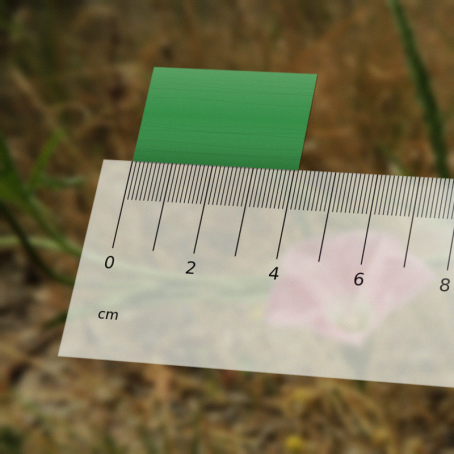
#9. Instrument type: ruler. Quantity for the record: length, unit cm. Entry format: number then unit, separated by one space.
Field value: 4.1 cm
